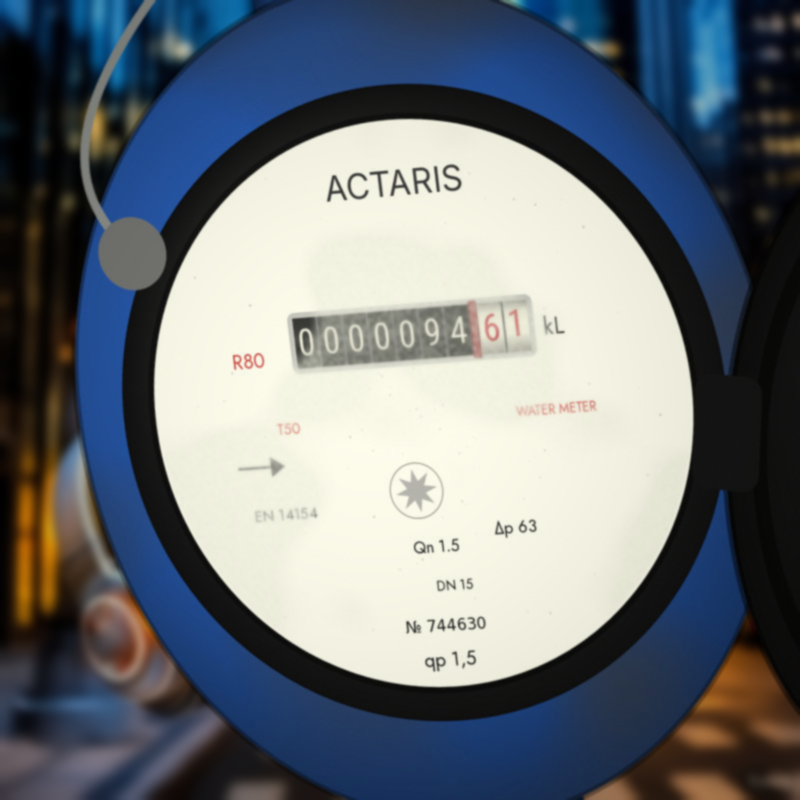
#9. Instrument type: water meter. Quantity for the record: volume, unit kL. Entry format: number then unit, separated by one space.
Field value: 94.61 kL
